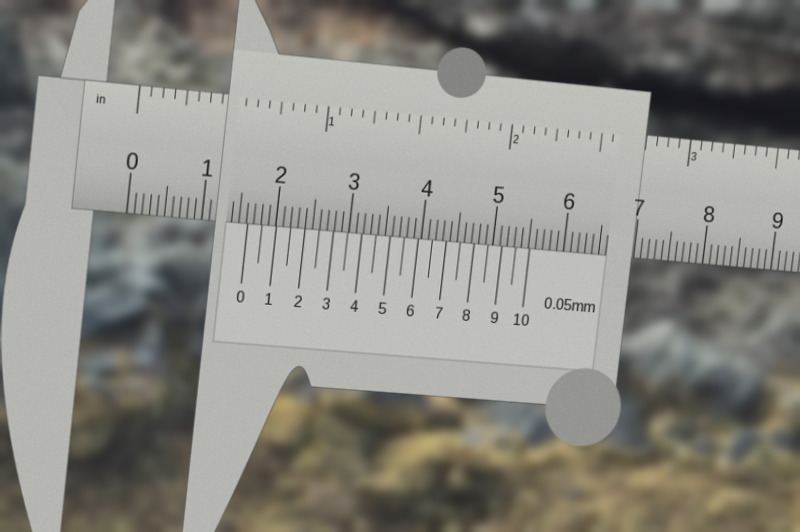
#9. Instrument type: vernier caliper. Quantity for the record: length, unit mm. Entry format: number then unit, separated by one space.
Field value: 16.2 mm
